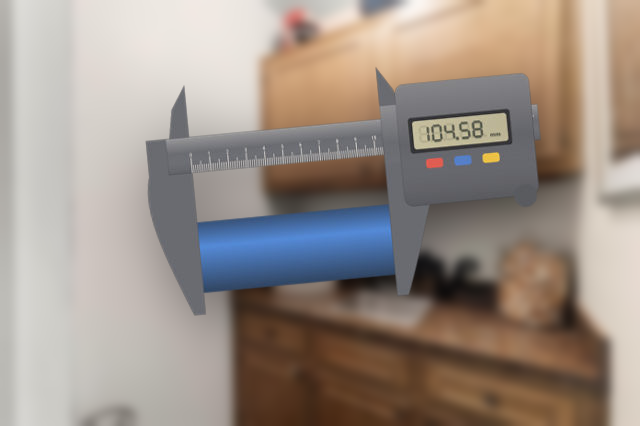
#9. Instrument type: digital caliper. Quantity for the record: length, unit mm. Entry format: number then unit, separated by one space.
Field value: 104.58 mm
